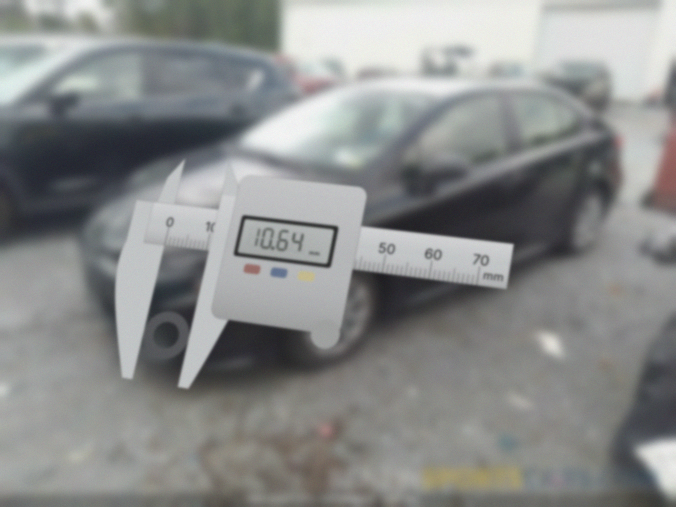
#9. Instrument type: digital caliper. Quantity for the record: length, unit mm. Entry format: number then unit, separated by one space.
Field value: 10.64 mm
